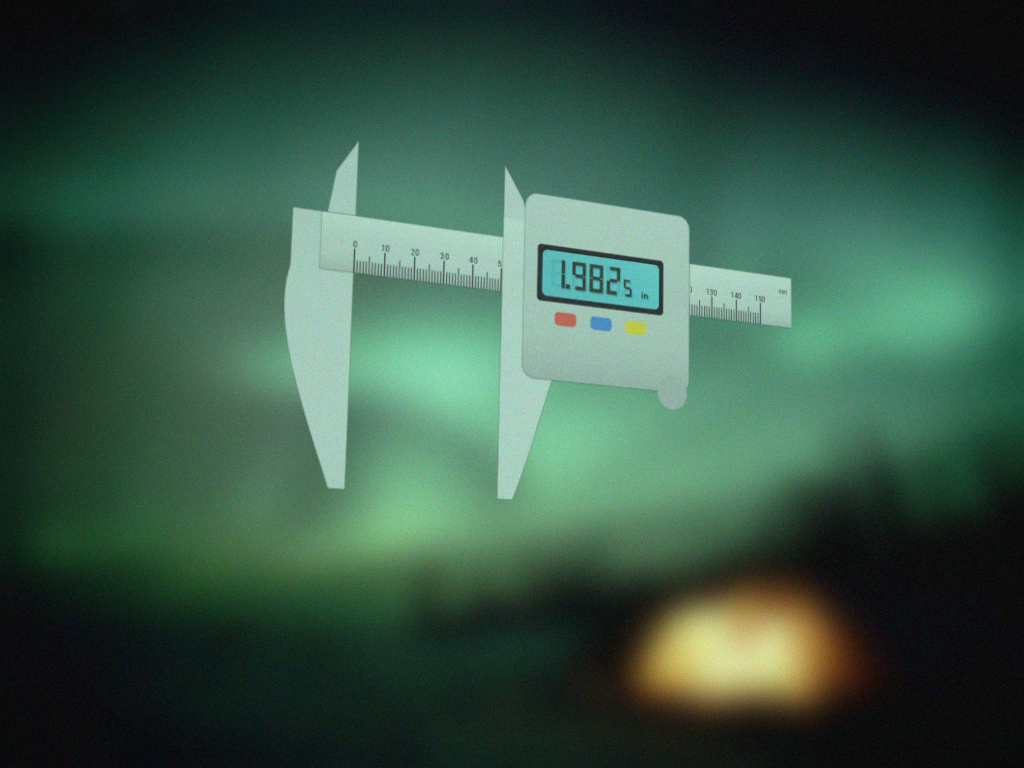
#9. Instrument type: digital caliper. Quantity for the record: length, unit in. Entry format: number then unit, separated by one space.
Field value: 1.9825 in
